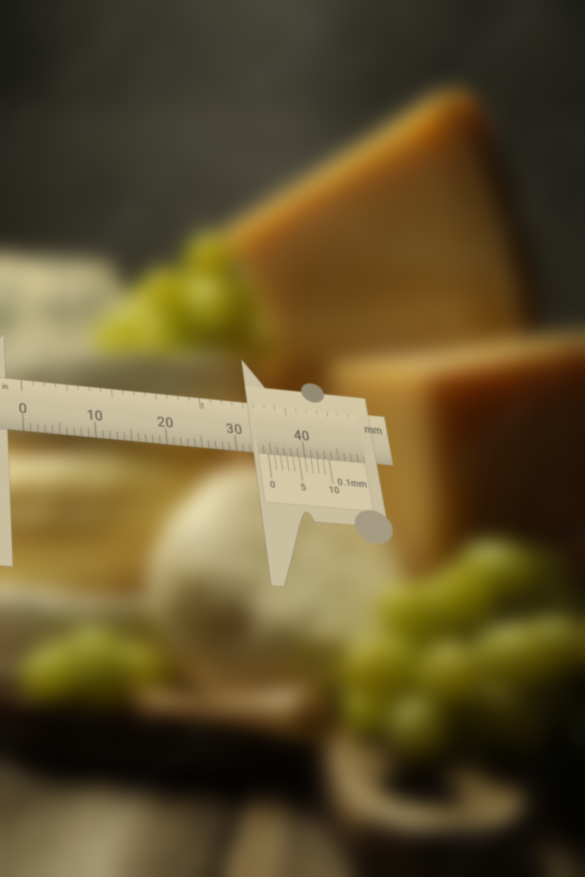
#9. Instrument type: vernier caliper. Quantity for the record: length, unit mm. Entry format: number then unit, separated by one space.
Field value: 34.6 mm
